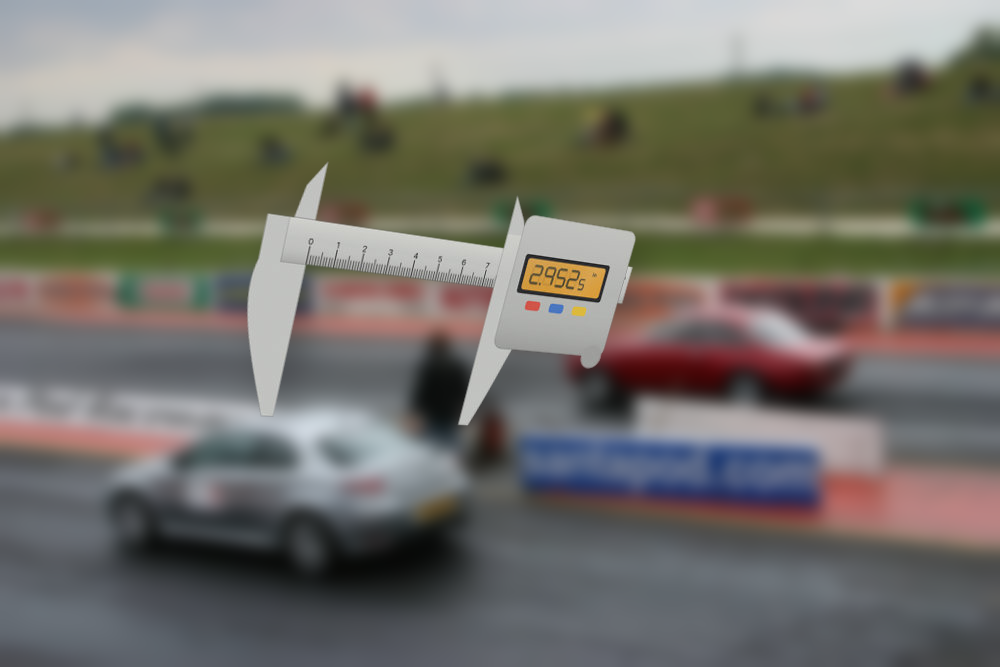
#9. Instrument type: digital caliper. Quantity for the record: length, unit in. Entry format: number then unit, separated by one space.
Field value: 2.9525 in
